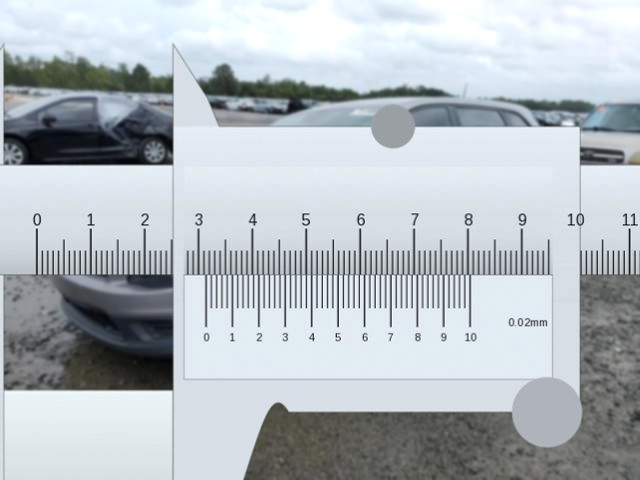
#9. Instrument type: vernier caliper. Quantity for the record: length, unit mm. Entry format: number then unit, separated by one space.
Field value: 31.4 mm
